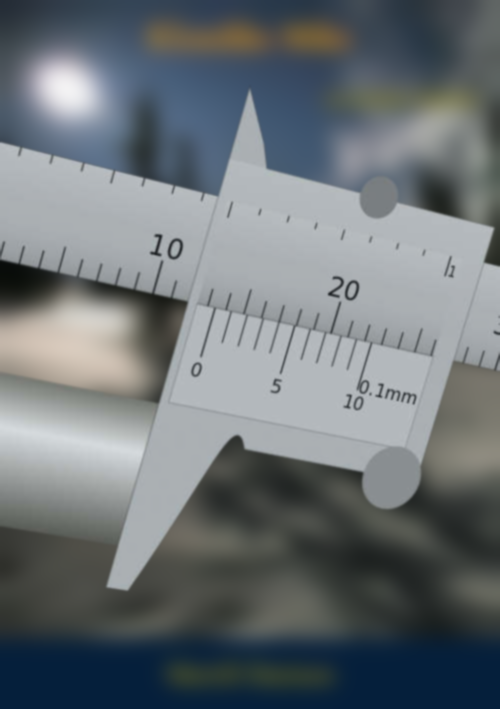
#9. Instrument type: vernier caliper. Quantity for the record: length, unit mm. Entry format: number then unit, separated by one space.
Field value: 13.4 mm
